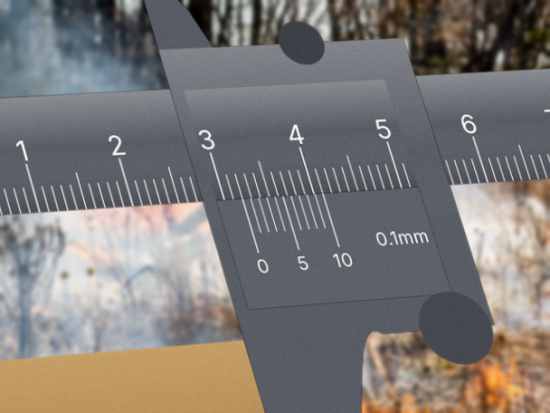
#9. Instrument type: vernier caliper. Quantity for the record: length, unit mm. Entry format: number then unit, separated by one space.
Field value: 32.0 mm
